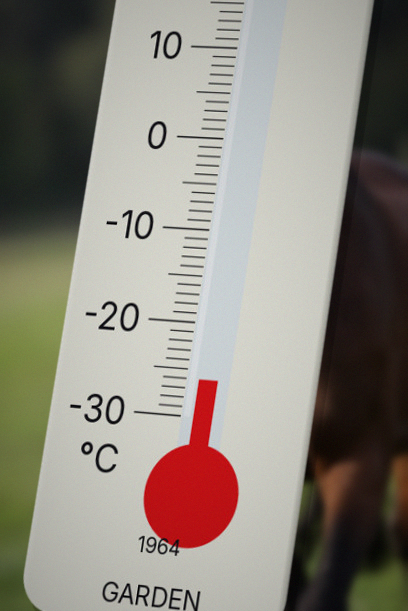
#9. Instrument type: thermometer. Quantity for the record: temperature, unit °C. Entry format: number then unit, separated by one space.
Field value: -26 °C
